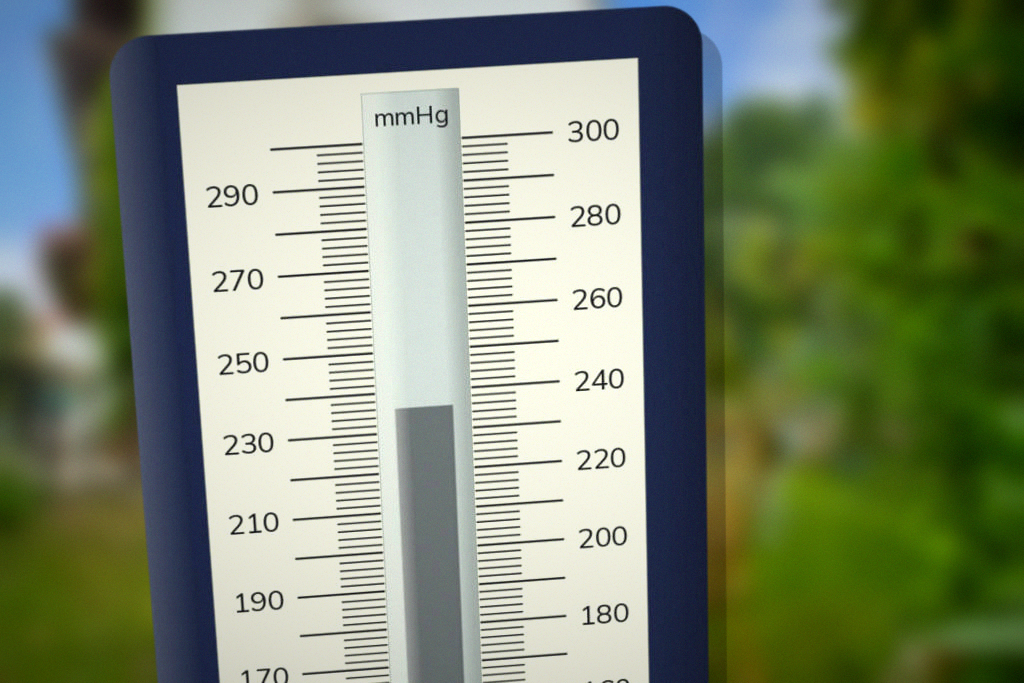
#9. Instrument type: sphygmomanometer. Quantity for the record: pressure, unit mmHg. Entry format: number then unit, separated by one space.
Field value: 236 mmHg
